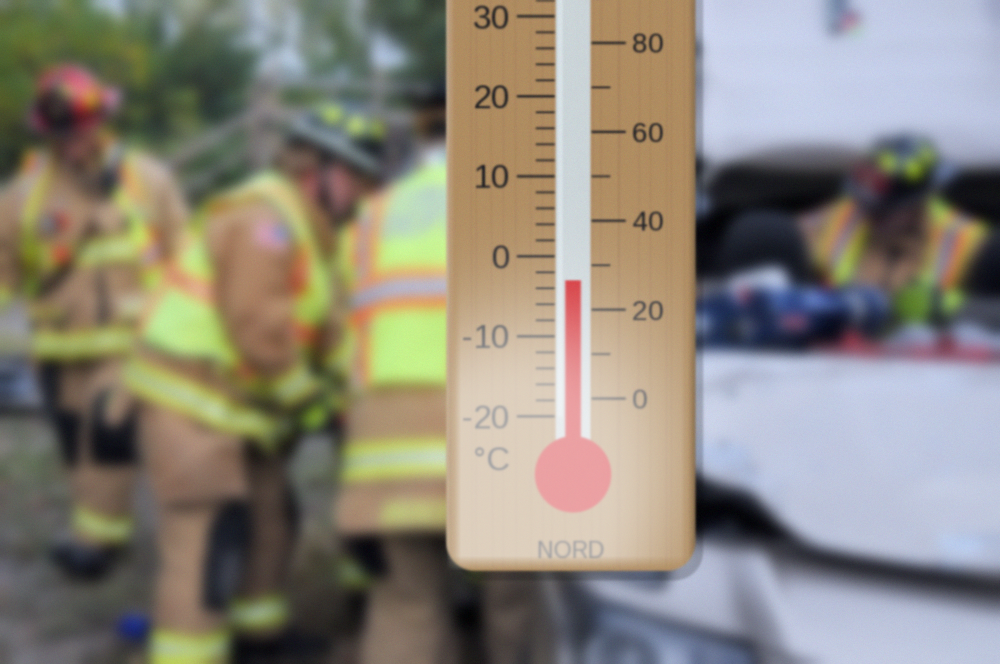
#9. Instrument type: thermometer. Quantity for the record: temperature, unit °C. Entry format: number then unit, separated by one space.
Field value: -3 °C
